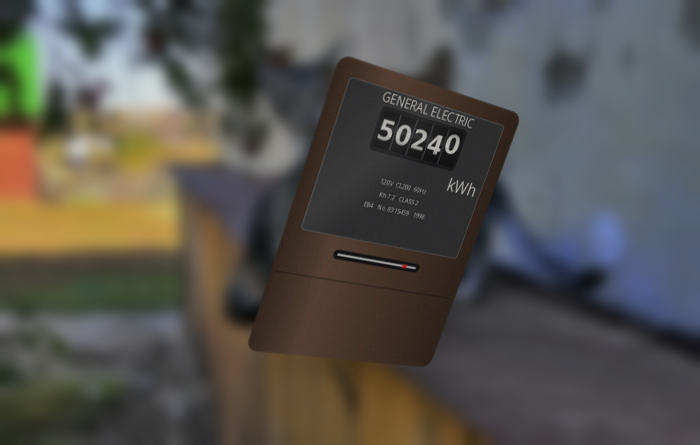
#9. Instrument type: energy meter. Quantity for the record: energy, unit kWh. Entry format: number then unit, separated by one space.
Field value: 50240 kWh
